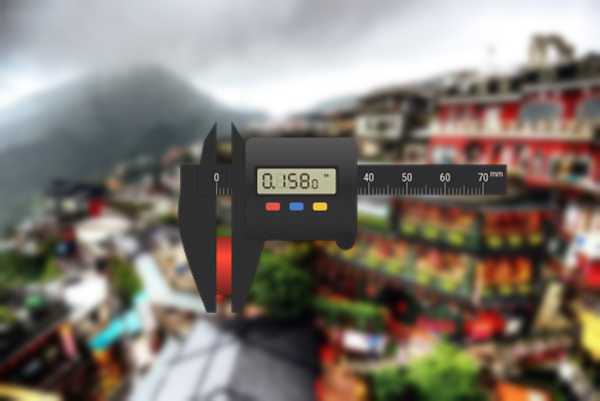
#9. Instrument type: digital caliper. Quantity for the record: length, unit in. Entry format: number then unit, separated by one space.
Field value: 0.1580 in
